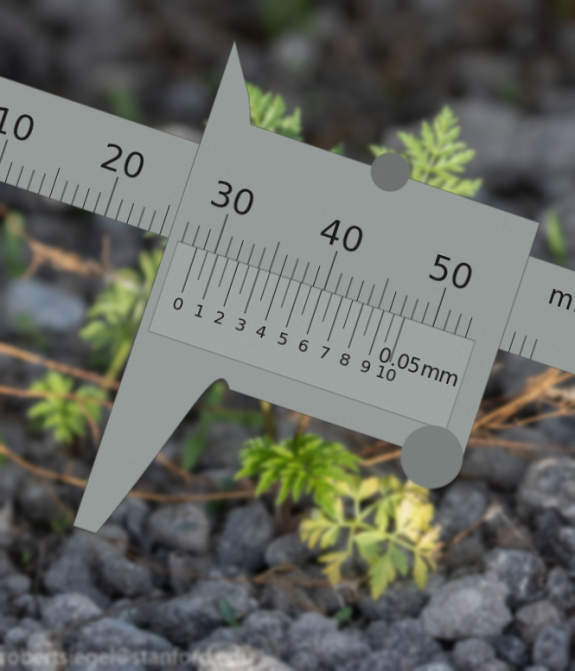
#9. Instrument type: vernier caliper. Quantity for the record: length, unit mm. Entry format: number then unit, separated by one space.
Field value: 28.4 mm
